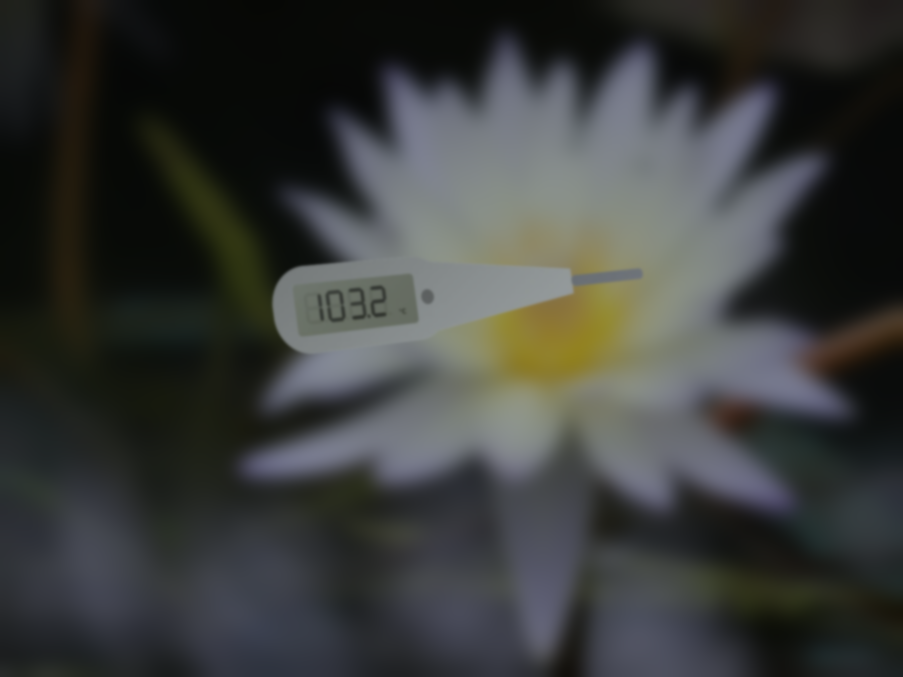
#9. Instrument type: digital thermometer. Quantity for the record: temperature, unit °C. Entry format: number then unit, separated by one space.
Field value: 103.2 °C
